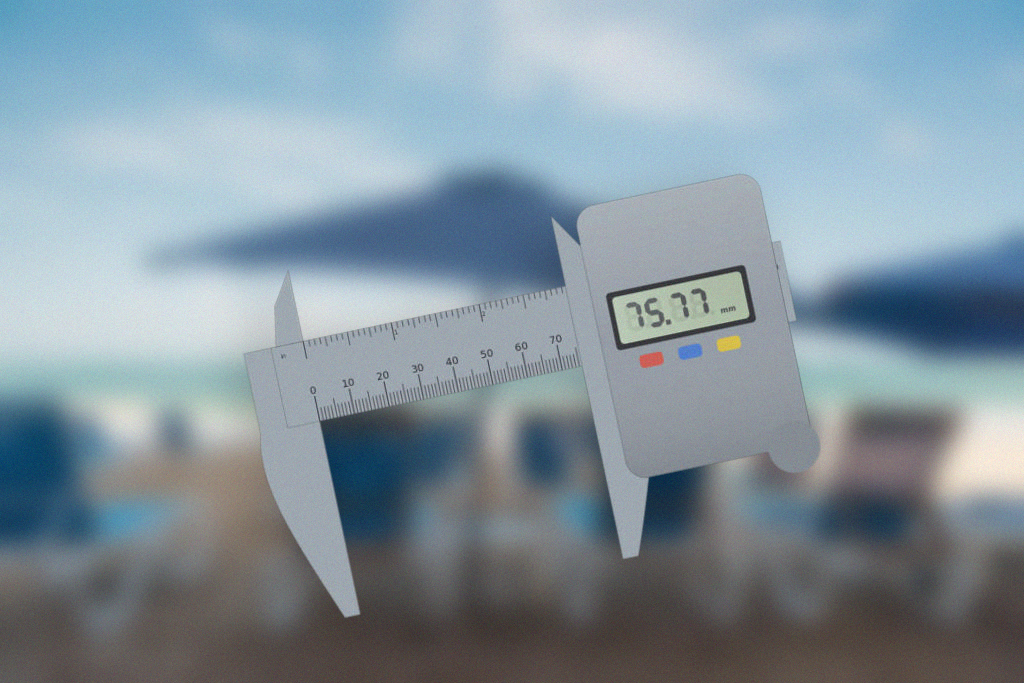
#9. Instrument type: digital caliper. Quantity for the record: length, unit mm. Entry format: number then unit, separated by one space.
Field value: 75.77 mm
